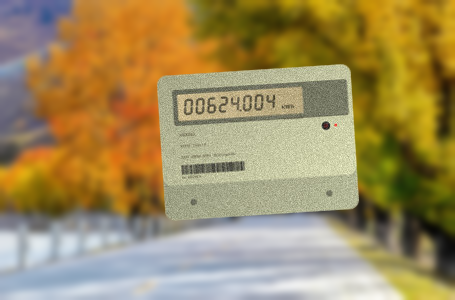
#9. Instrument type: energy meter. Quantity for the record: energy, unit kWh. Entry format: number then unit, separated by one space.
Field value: 624.004 kWh
